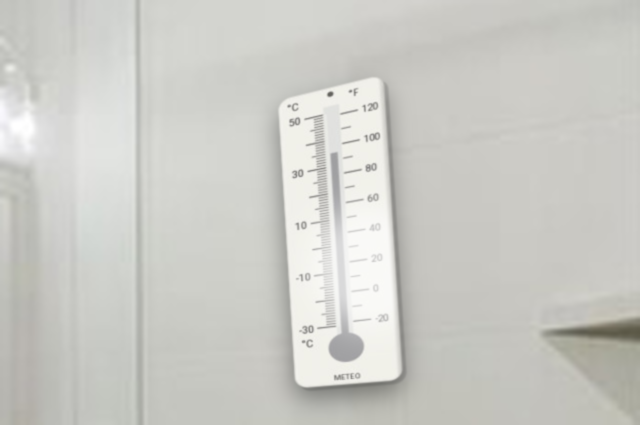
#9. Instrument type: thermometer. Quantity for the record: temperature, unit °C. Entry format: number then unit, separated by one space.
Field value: 35 °C
